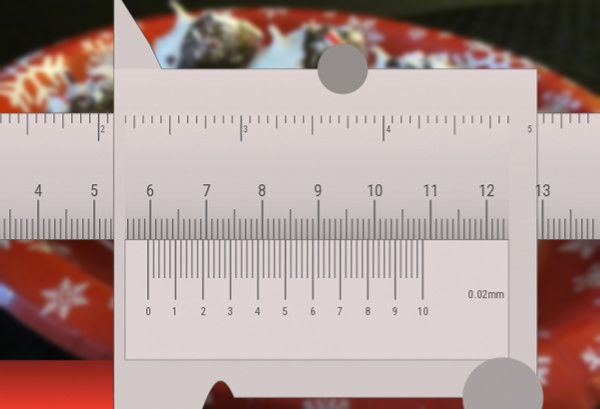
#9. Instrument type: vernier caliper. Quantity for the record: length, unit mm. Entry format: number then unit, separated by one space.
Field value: 59.6 mm
